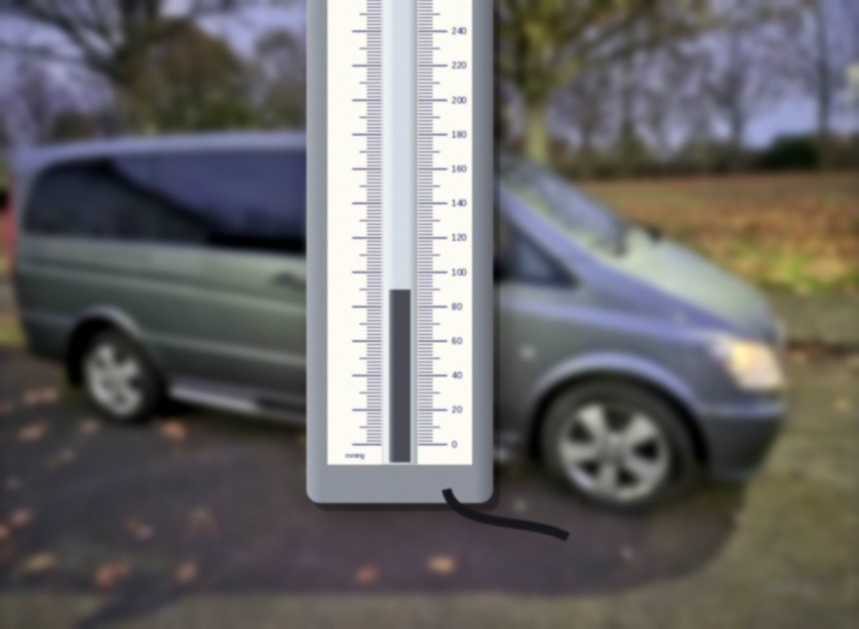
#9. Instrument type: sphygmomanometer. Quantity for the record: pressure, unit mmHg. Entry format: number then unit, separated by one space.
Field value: 90 mmHg
